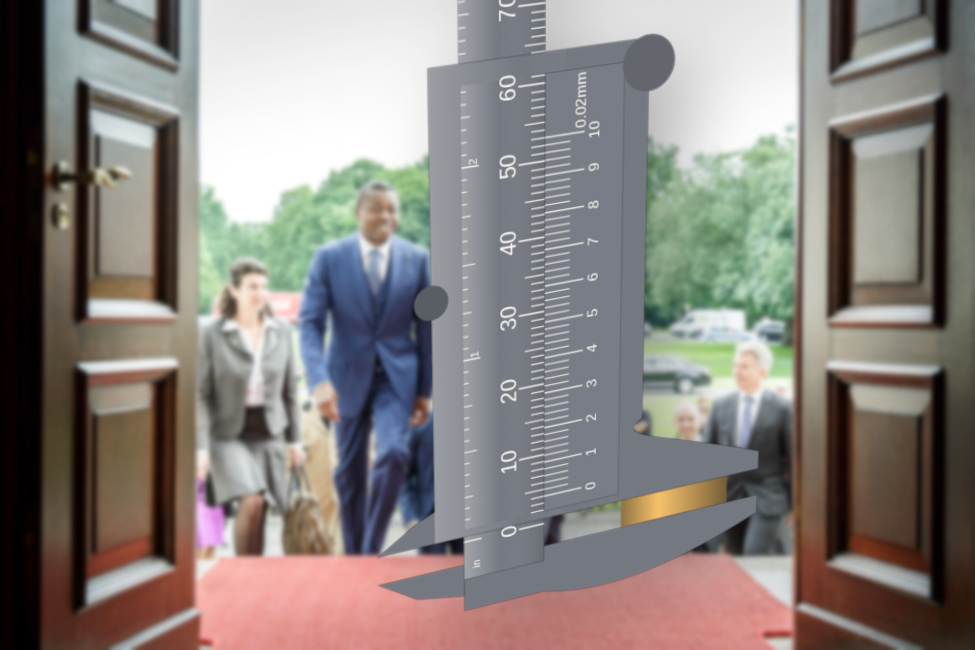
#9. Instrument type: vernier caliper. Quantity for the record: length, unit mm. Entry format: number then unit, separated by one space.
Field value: 4.0 mm
